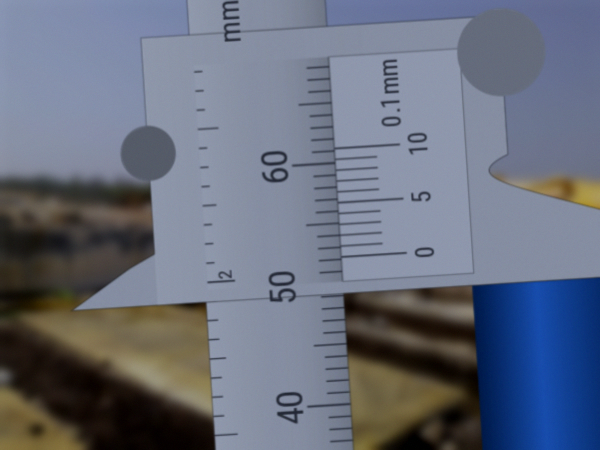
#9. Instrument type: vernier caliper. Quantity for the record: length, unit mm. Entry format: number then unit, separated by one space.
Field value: 52.2 mm
